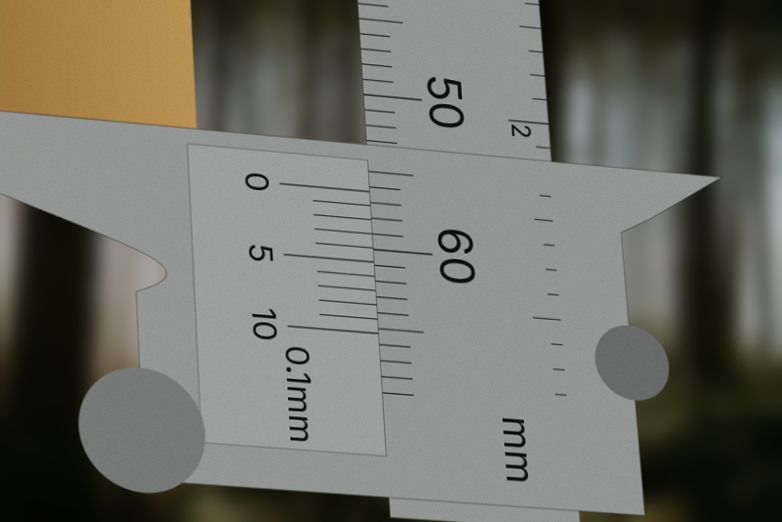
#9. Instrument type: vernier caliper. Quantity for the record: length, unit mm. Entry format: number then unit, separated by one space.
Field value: 56.3 mm
